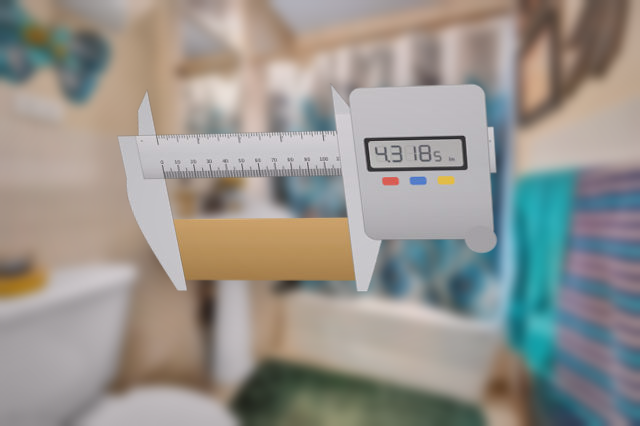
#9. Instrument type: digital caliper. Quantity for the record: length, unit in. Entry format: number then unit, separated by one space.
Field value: 4.3185 in
